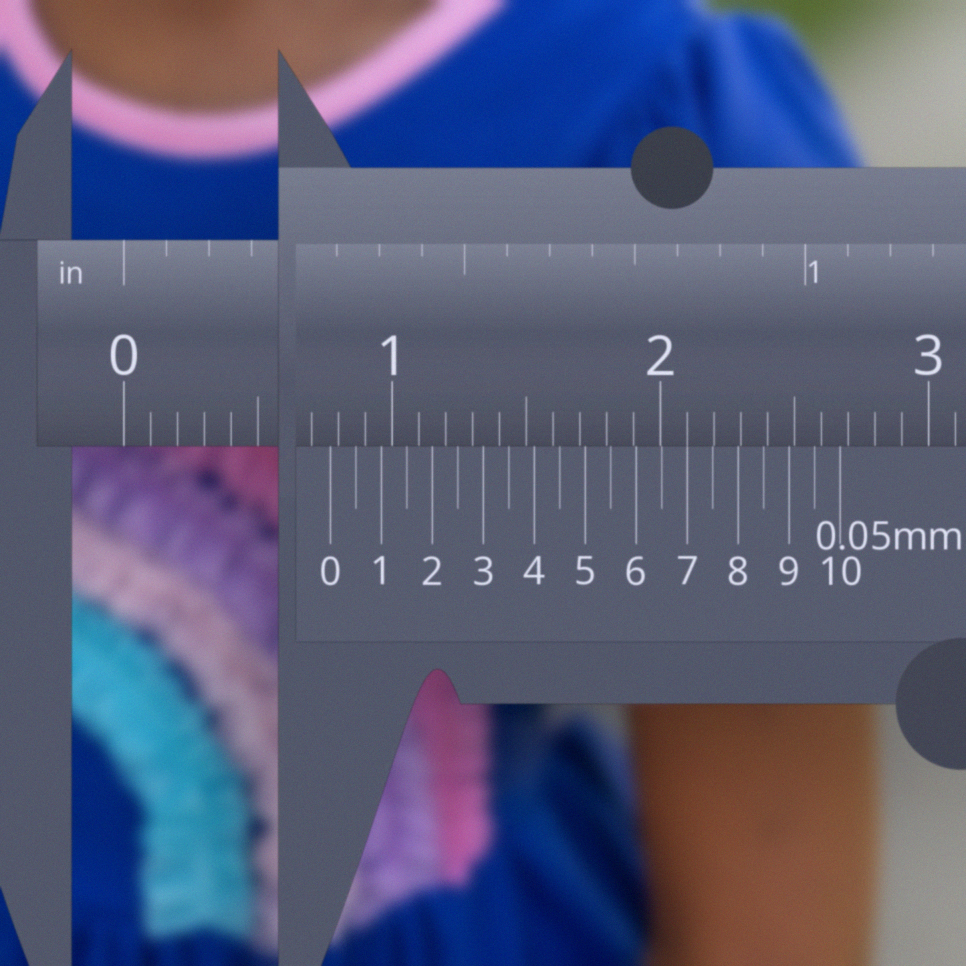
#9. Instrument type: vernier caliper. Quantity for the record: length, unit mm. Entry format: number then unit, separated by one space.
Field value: 7.70 mm
